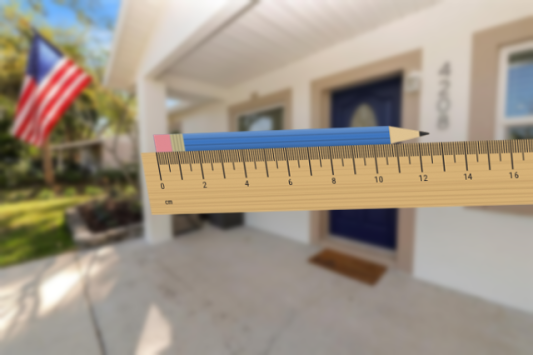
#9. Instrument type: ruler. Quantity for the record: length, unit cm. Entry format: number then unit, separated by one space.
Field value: 12.5 cm
